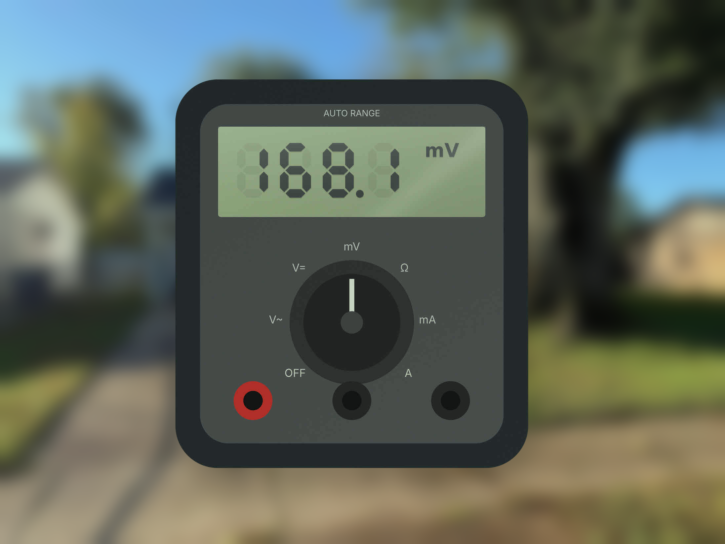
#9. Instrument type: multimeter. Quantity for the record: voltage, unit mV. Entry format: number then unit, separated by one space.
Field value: 168.1 mV
